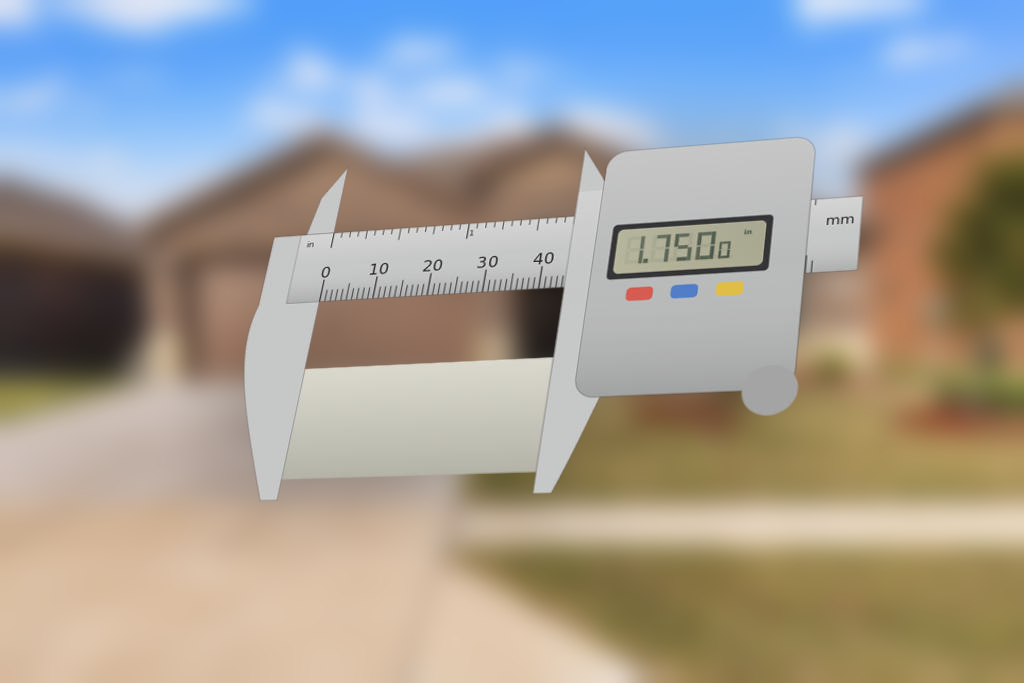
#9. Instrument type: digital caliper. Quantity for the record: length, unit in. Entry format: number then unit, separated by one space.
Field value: 1.7500 in
